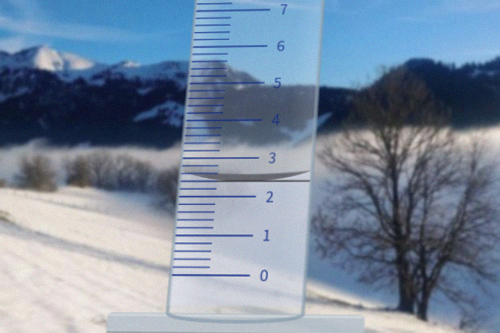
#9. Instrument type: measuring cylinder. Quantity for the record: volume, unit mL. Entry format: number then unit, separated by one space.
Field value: 2.4 mL
